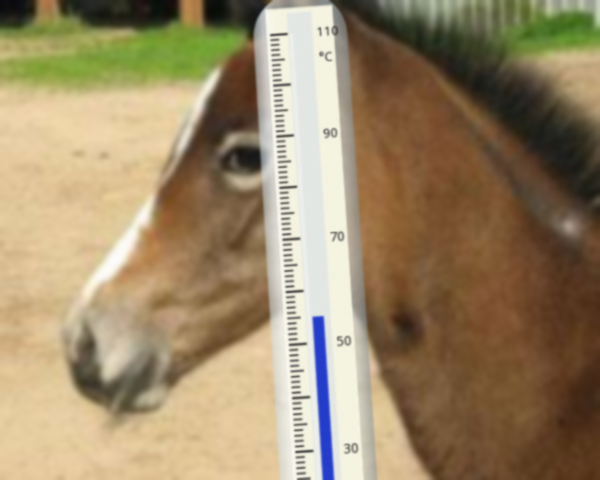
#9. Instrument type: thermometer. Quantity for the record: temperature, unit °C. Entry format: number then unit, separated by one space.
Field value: 55 °C
